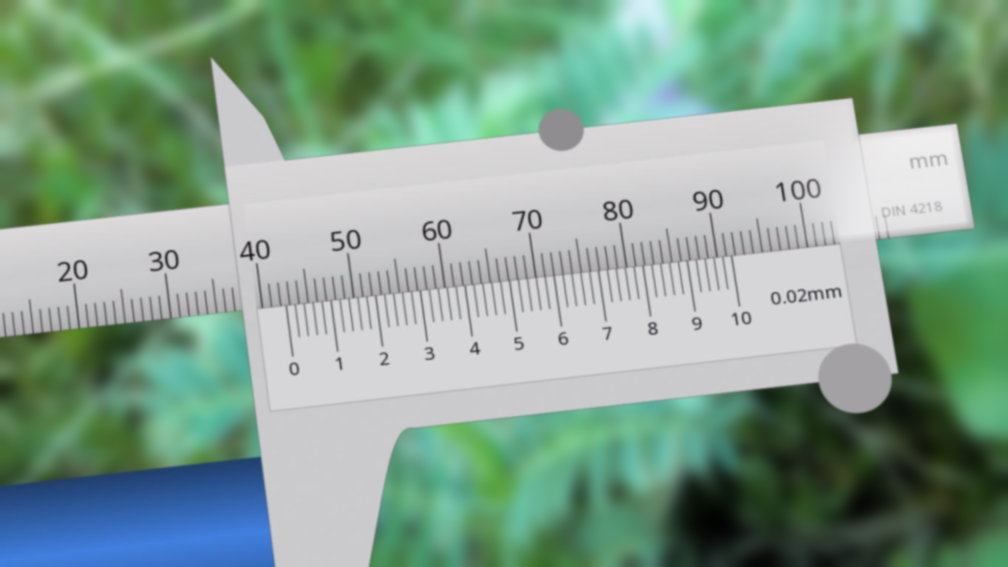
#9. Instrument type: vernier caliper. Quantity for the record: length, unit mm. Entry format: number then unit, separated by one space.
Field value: 42.6 mm
